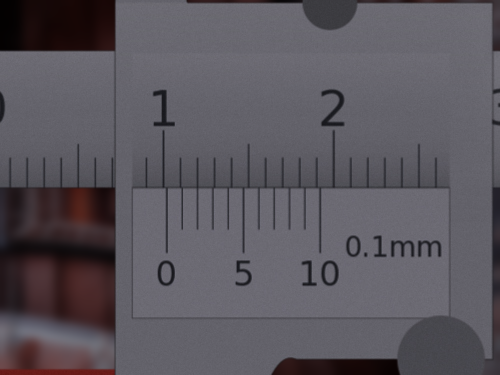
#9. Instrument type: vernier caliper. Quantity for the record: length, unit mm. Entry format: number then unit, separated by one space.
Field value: 10.2 mm
